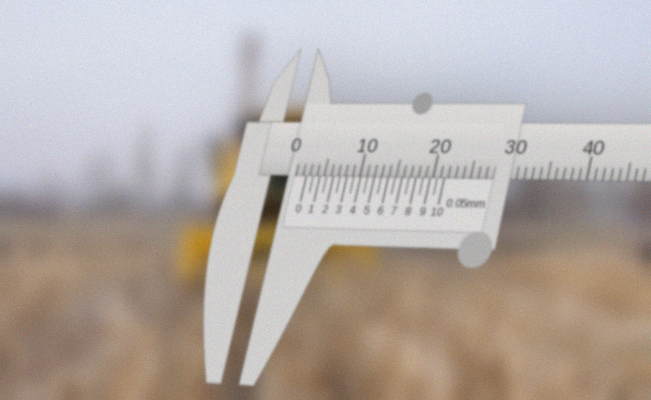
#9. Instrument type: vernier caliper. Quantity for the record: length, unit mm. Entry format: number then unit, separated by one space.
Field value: 2.5 mm
